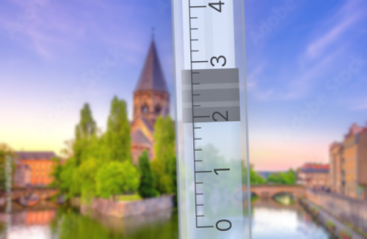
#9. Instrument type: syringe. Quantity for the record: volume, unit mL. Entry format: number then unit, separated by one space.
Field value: 1.9 mL
